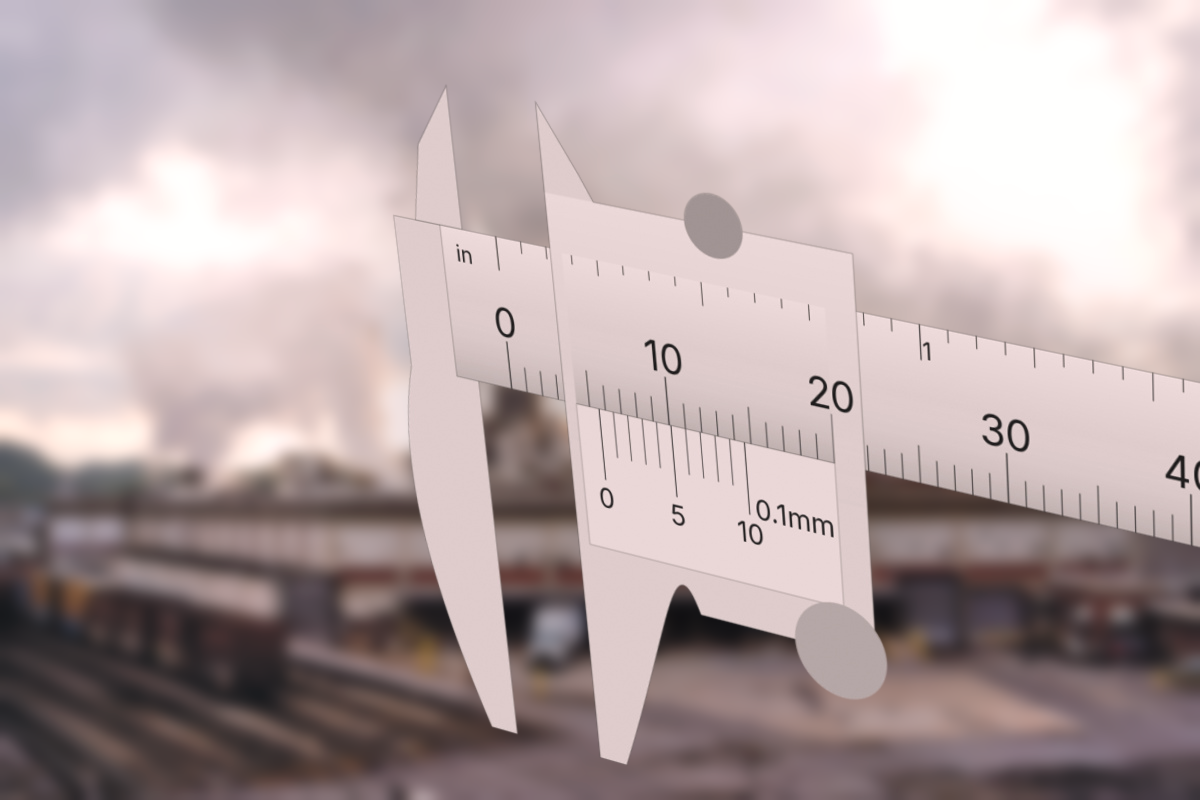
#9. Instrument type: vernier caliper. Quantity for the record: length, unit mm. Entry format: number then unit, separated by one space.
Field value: 5.6 mm
